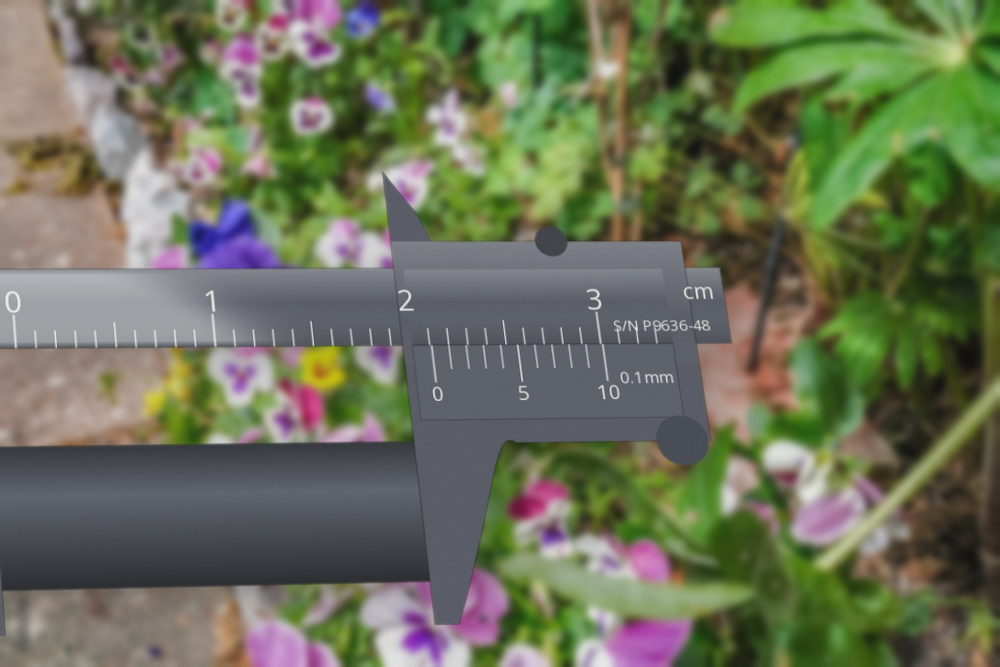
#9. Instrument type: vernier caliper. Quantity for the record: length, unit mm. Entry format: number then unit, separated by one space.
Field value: 21.1 mm
